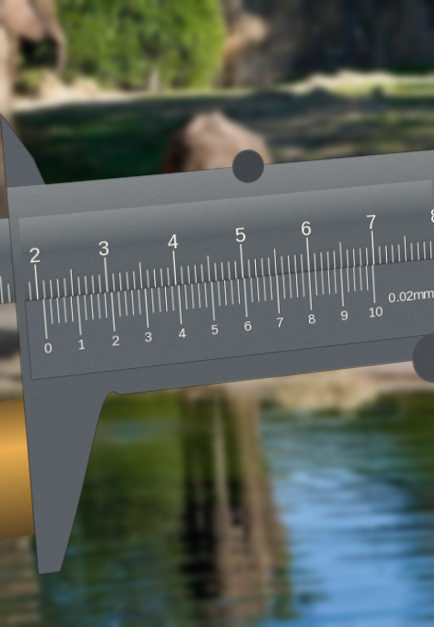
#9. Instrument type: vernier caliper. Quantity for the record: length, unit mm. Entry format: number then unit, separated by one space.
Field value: 20.8 mm
